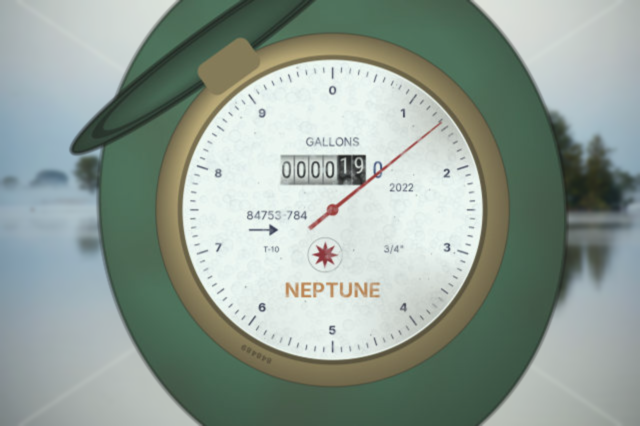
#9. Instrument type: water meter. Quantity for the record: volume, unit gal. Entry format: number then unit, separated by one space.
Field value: 191.4 gal
